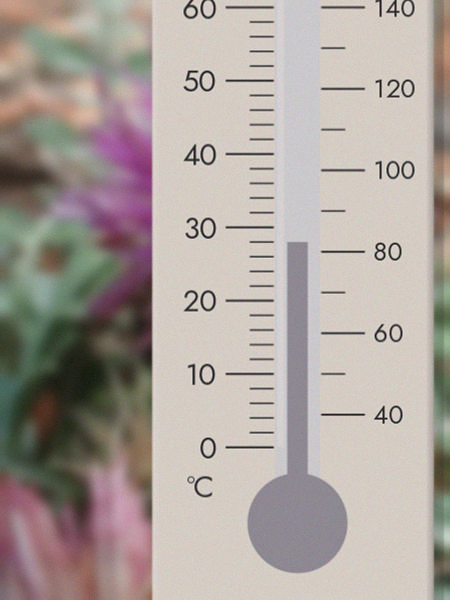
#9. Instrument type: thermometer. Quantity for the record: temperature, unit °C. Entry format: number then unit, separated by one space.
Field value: 28 °C
